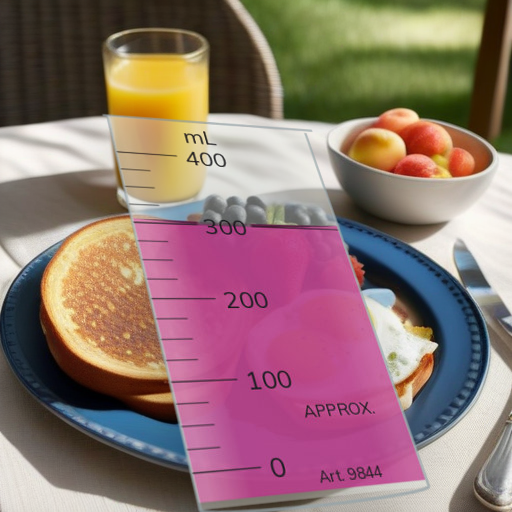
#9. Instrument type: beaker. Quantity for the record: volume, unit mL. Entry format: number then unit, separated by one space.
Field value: 300 mL
